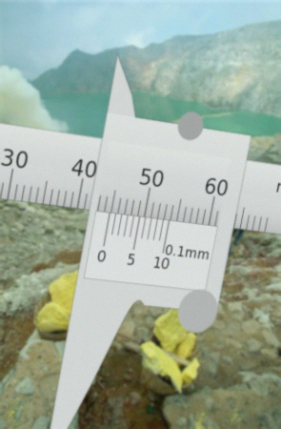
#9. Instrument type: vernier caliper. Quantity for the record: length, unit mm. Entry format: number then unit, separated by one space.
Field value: 44.8 mm
